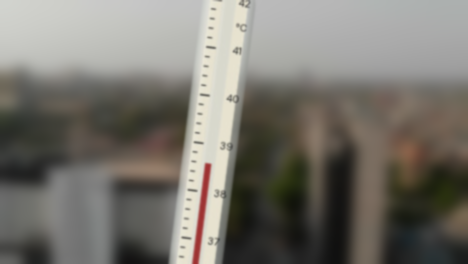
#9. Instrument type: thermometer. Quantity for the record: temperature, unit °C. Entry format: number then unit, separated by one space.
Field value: 38.6 °C
